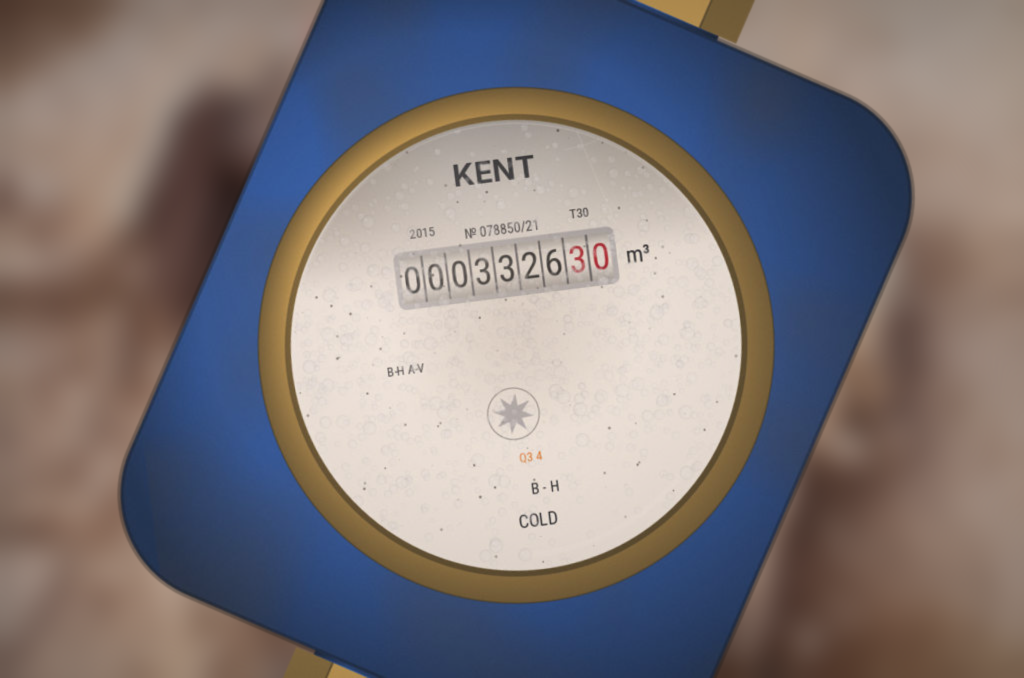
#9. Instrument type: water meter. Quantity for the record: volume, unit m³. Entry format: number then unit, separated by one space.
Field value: 3326.30 m³
